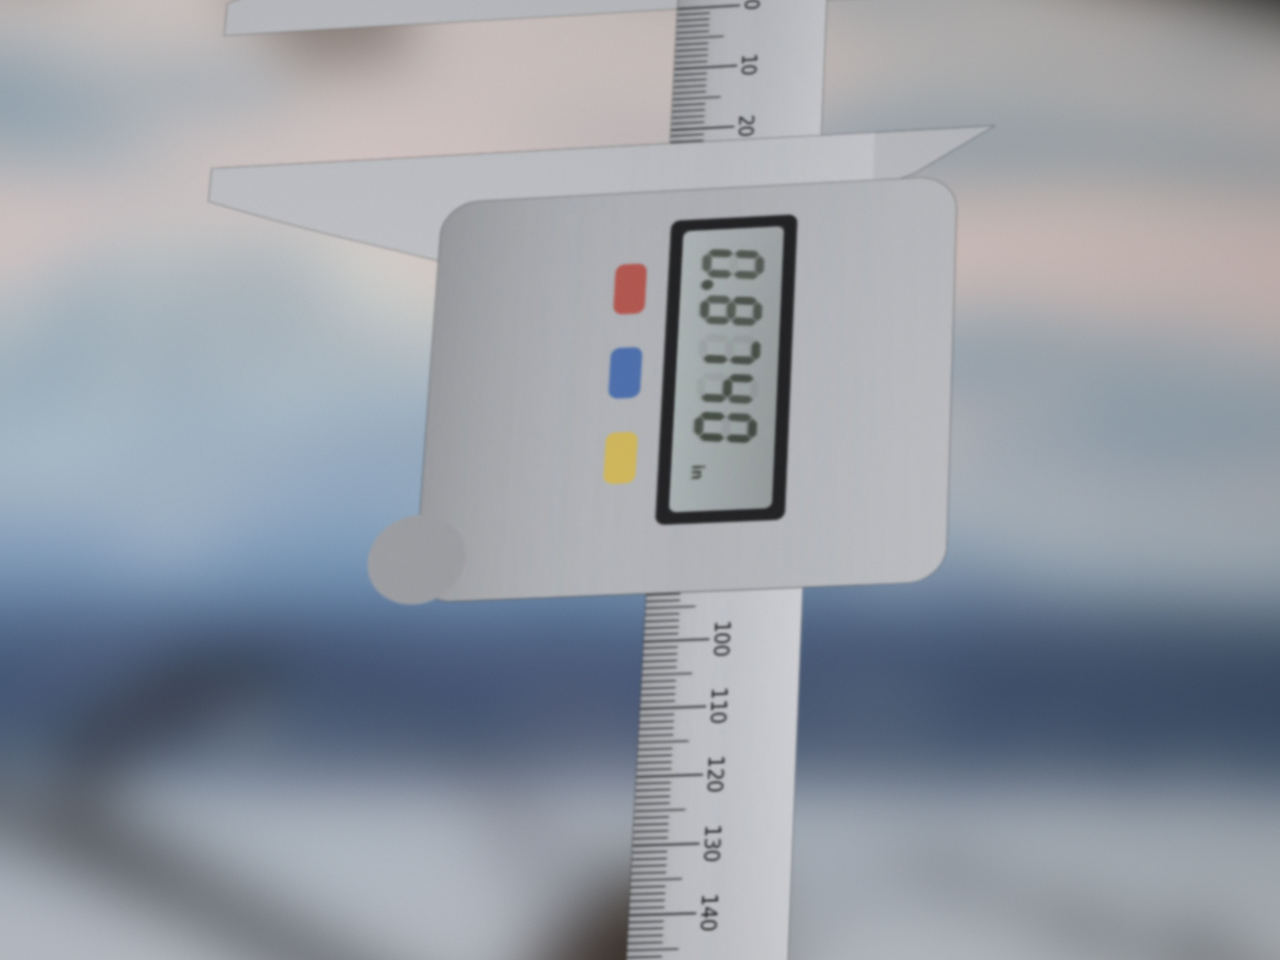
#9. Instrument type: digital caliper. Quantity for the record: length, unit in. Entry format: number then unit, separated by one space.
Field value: 0.8740 in
